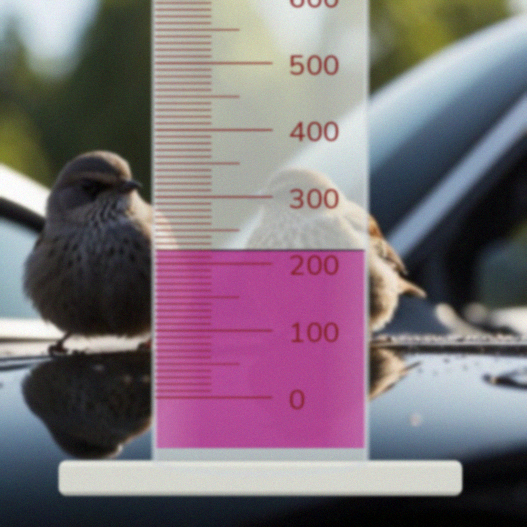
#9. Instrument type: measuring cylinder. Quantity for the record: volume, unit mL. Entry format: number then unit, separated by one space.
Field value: 220 mL
